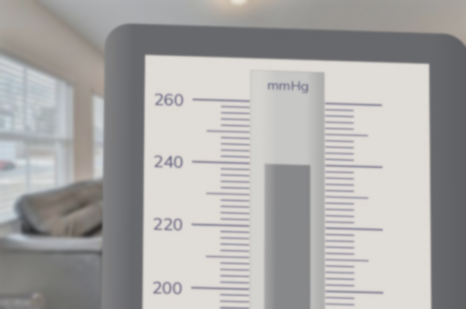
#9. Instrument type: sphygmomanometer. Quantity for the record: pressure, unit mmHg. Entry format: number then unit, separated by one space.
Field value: 240 mmHg
